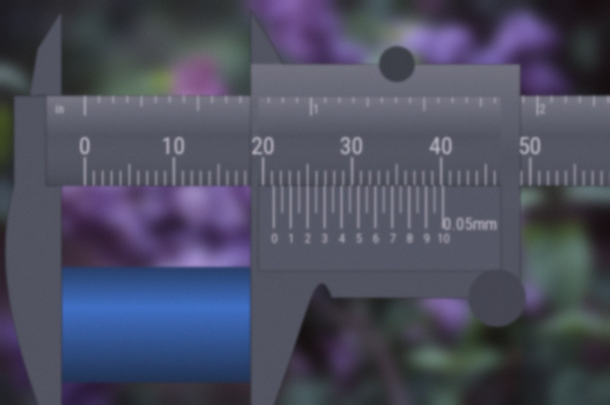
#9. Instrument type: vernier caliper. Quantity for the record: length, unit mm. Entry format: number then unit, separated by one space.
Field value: 21.2 mm
